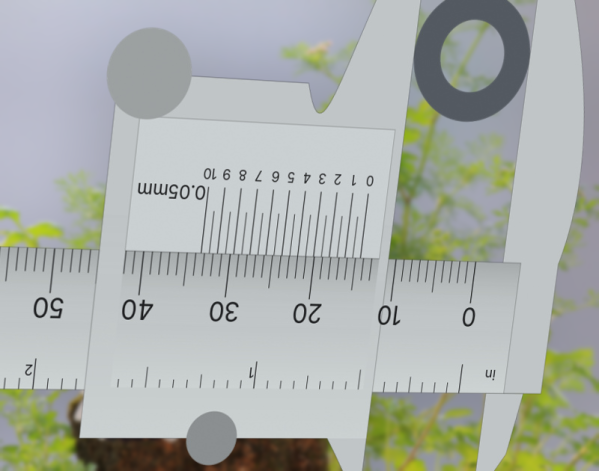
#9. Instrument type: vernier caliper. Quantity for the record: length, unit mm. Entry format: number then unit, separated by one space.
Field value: 14.4 mm
